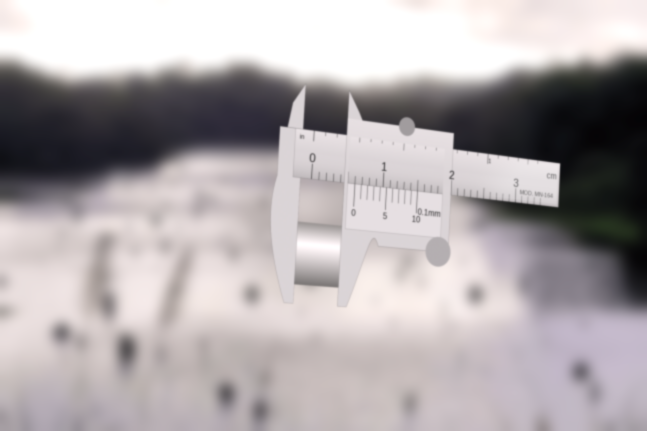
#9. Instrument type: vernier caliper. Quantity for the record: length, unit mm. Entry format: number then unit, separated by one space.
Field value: 6.0 mm
